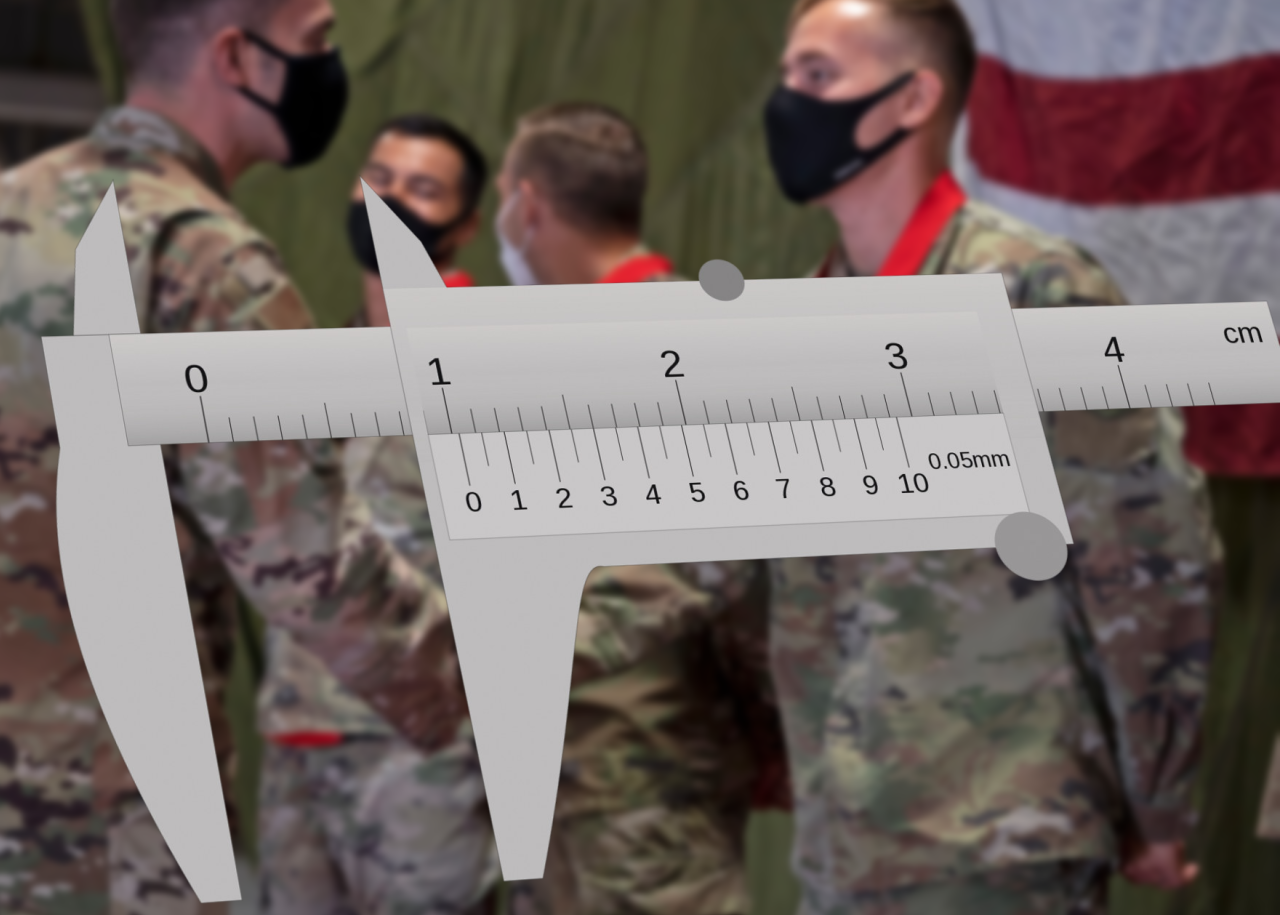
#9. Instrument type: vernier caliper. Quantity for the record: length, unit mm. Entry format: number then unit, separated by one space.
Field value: 10.3 mm
